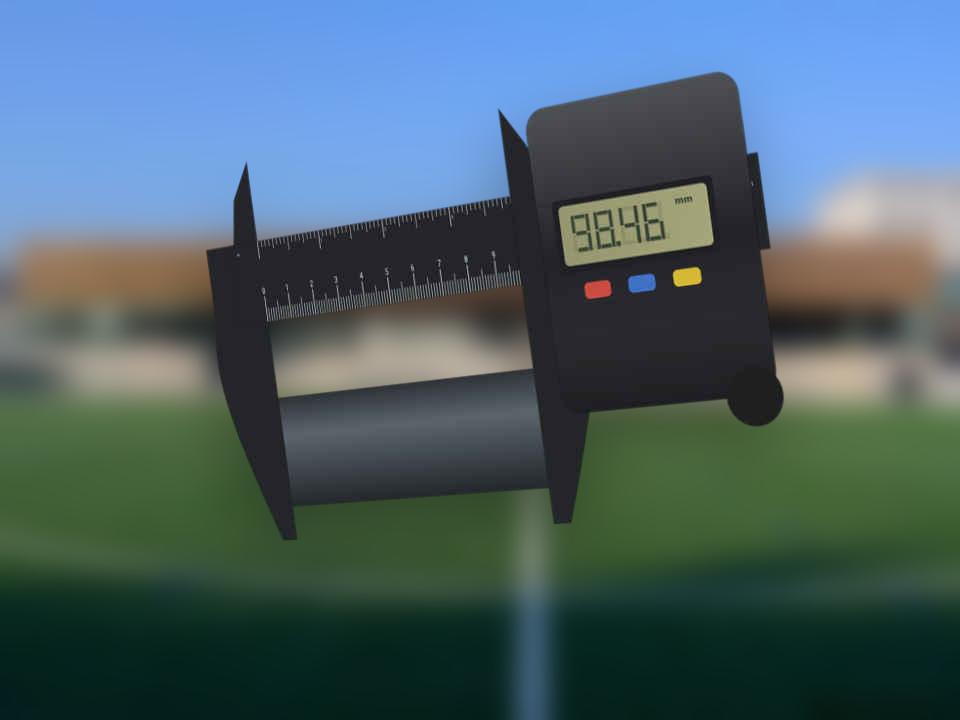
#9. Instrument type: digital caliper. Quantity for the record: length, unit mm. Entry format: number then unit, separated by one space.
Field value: 98.46 mm
